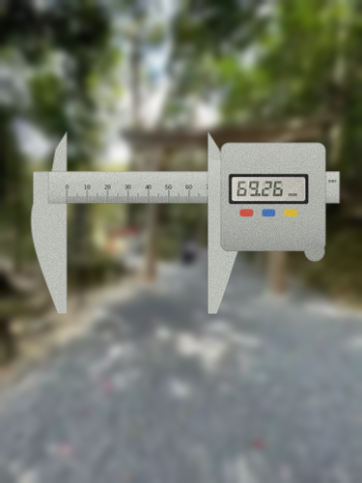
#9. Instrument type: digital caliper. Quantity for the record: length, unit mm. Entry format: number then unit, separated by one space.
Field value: 69.26 mm
